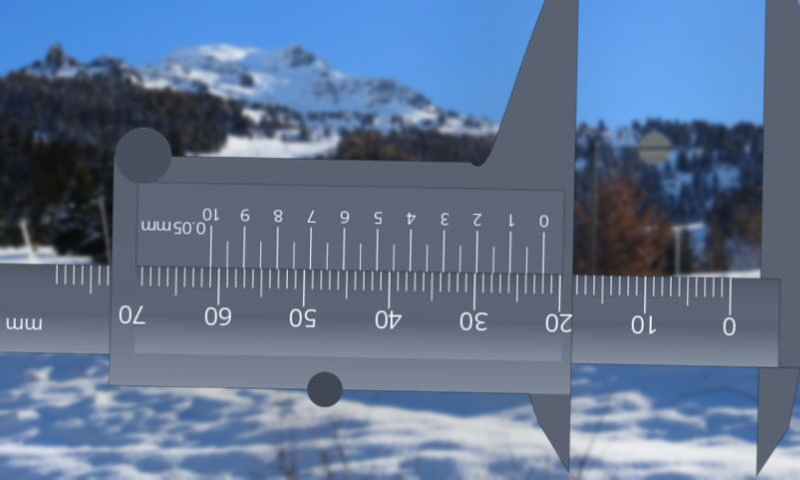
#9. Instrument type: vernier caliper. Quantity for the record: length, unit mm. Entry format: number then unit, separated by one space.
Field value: 22.0 mm
